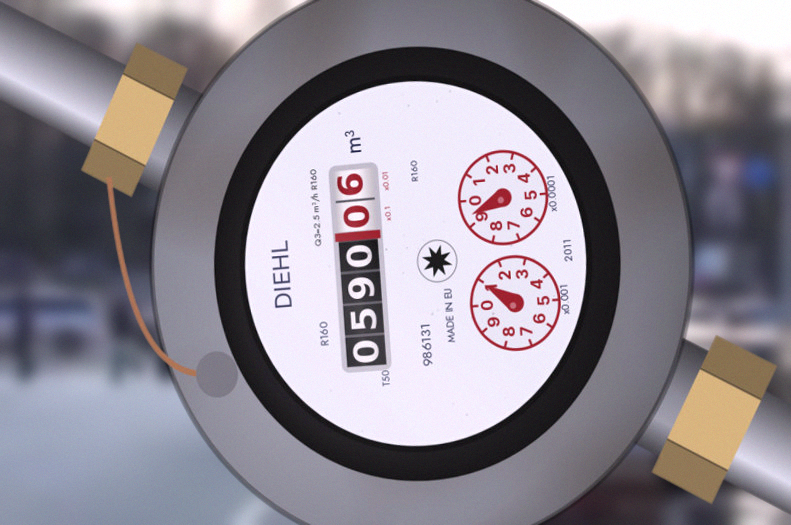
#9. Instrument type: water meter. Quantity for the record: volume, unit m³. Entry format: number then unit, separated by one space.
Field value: 590.0609 m³
